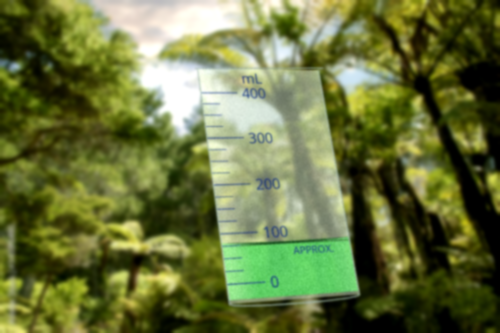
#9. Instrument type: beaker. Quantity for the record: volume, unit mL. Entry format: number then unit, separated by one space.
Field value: 75 mL
